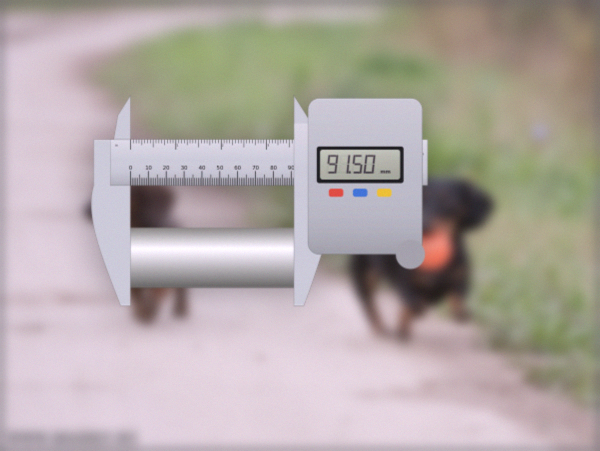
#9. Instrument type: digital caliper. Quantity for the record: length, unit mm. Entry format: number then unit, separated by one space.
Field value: 91.50 mm
